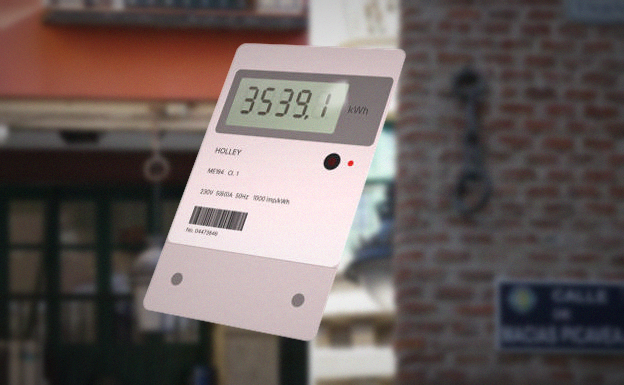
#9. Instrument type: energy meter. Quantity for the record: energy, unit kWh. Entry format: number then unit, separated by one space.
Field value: 3539.1 kWh
